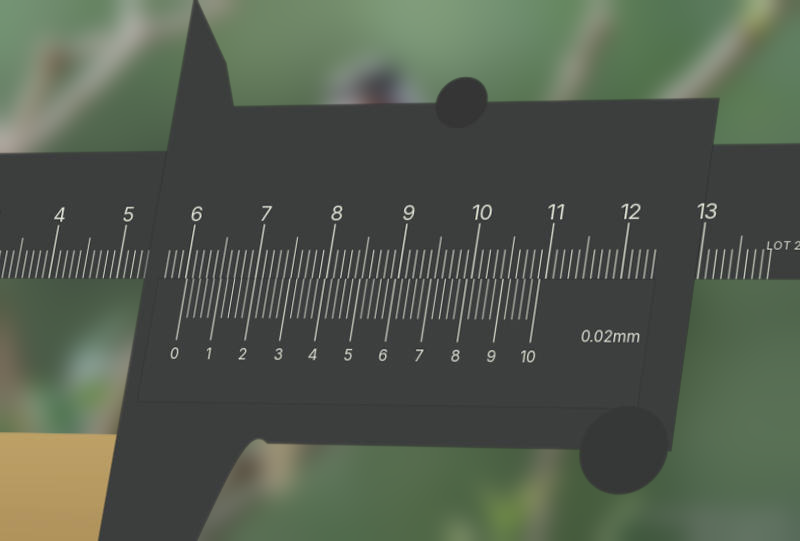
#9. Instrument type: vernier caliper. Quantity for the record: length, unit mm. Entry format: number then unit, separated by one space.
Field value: 60.2 mm
